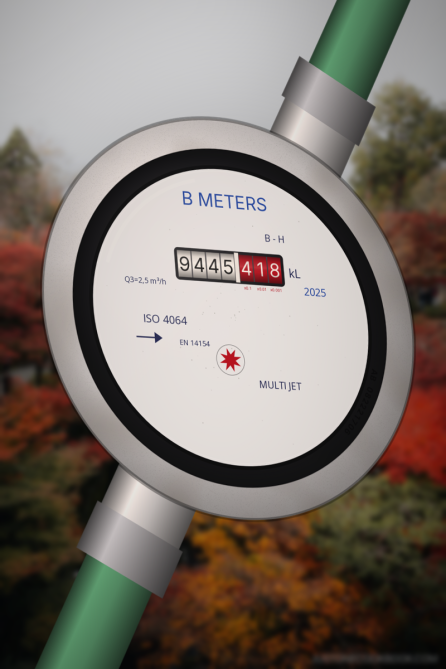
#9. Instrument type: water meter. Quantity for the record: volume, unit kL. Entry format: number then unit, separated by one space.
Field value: 9445.418 kL
